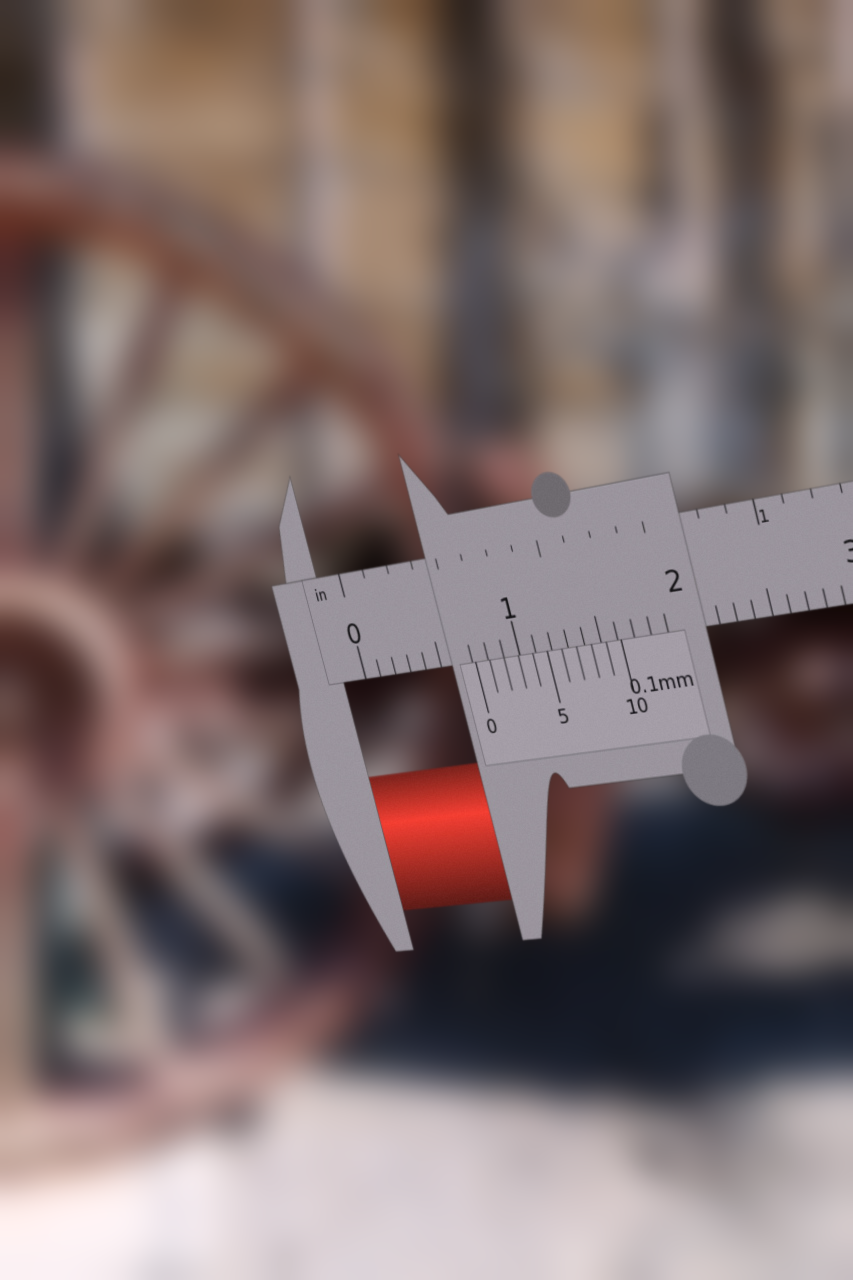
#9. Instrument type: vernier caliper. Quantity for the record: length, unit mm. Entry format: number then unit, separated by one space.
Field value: 7.2 mm
